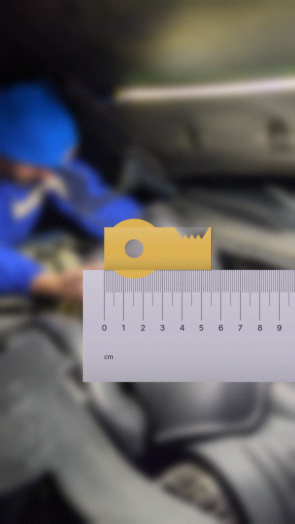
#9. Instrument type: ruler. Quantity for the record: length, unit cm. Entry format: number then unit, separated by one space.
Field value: 5.5 cm
